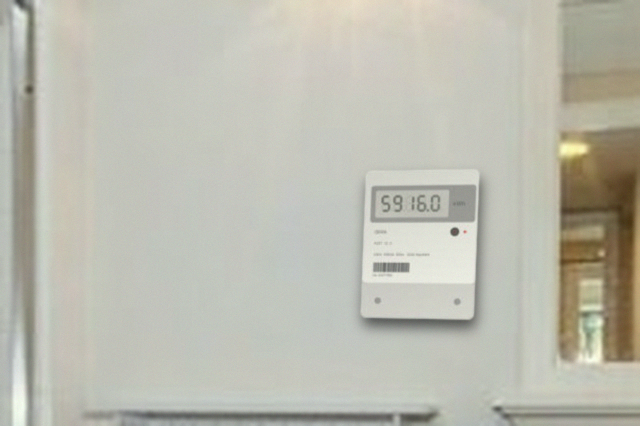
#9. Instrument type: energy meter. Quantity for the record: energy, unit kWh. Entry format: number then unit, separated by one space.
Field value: 5916.0 kWh
